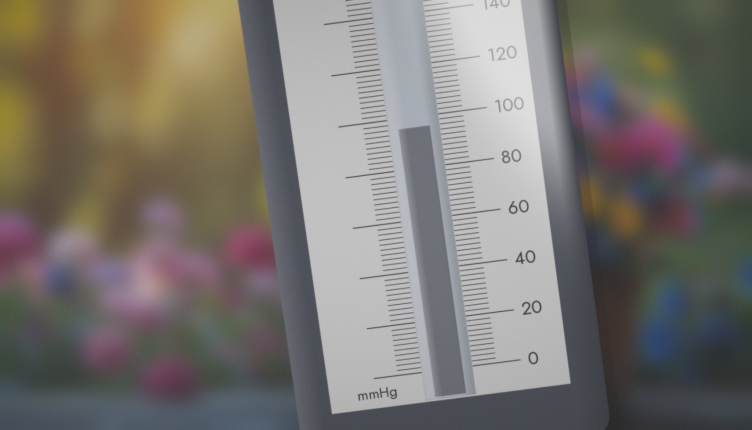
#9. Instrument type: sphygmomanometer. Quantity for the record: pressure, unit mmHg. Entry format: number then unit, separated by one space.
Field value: 96 mmHg
